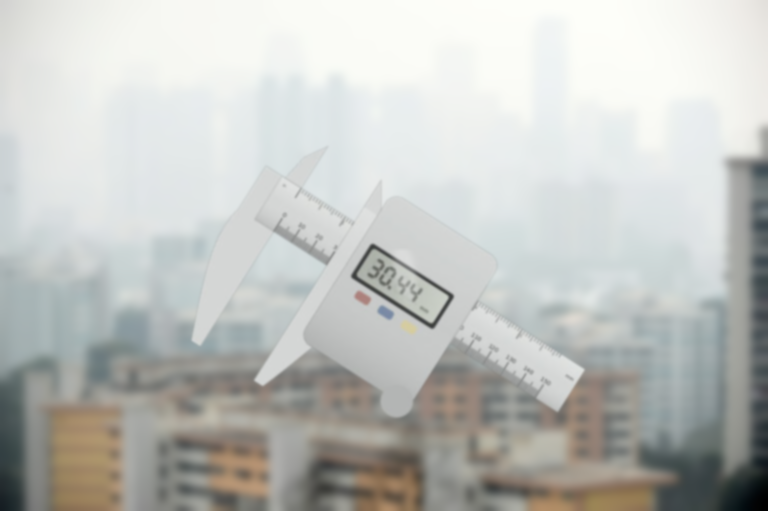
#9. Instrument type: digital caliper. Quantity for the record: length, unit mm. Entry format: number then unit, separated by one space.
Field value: 30.44 mm
